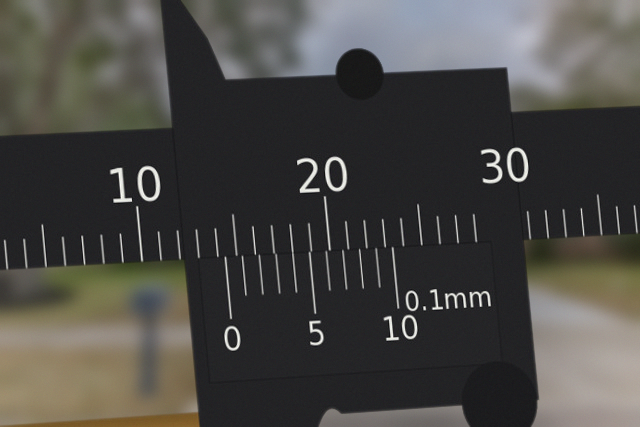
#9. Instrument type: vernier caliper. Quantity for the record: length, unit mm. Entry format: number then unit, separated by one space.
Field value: 14.4 mm
